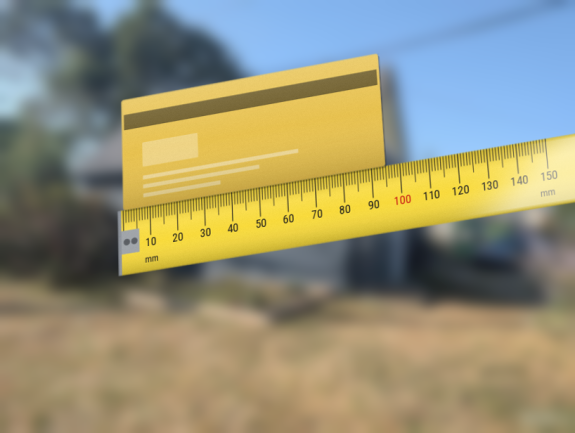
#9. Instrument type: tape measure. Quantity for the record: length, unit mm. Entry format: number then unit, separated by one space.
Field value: 95 mm
